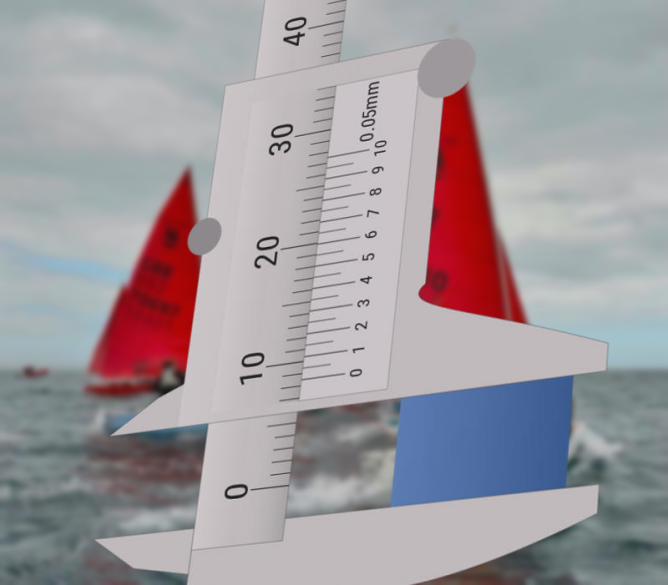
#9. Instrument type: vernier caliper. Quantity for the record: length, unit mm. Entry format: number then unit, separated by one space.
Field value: 8.5 mm
